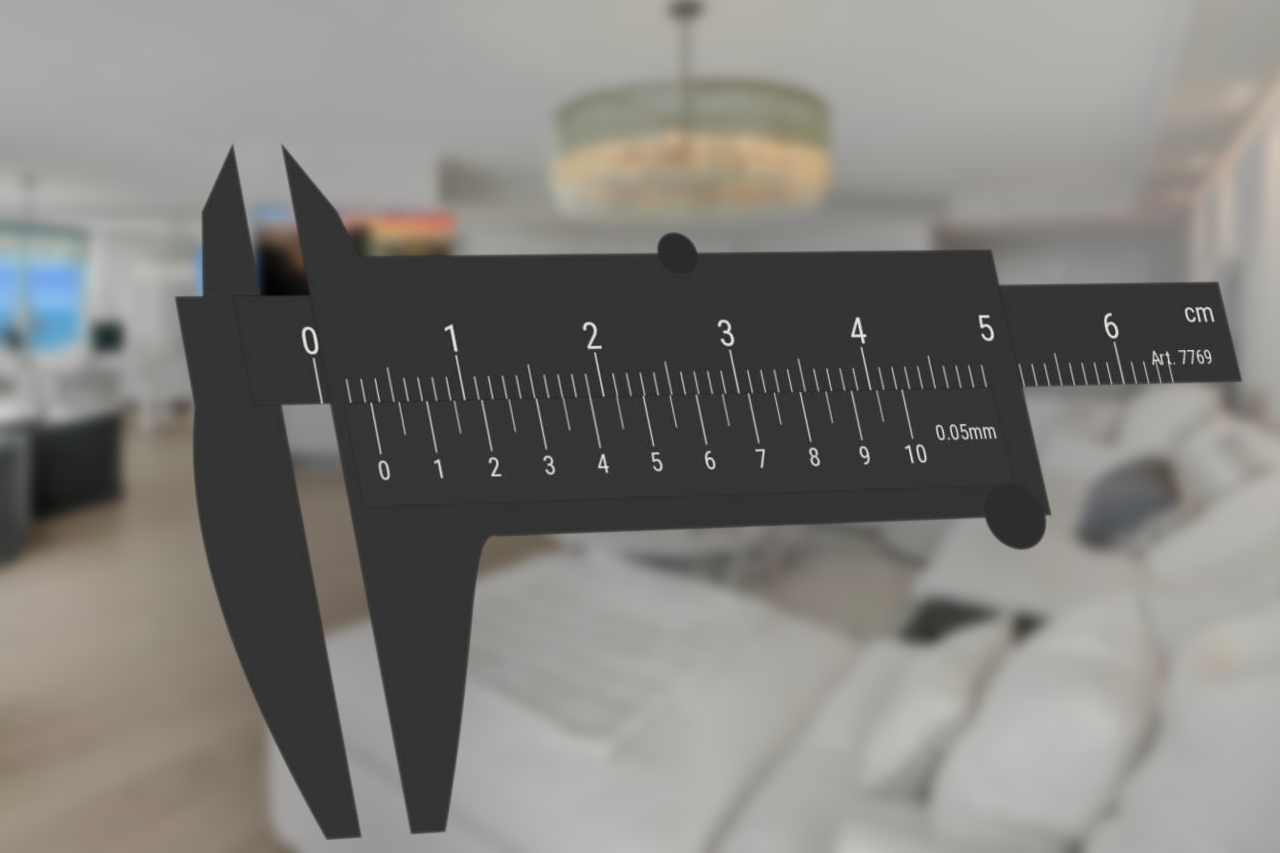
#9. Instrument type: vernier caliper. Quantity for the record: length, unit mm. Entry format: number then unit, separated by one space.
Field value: 3.4 mm
